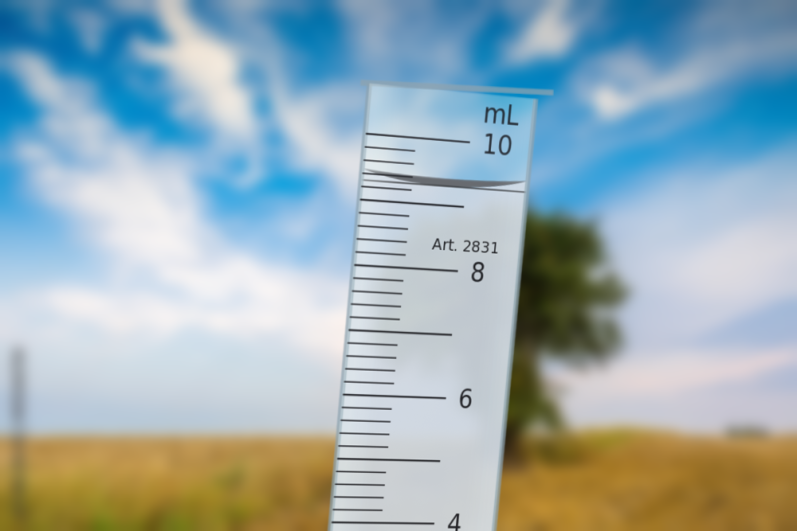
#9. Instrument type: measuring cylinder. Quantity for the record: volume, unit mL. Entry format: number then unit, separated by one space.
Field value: 9.3 mL
